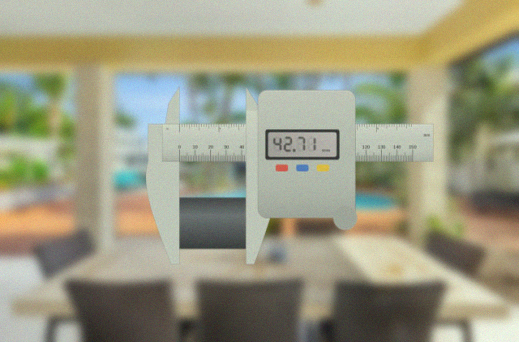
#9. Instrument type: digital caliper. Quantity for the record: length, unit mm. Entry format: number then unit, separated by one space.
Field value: 42.71 mm
